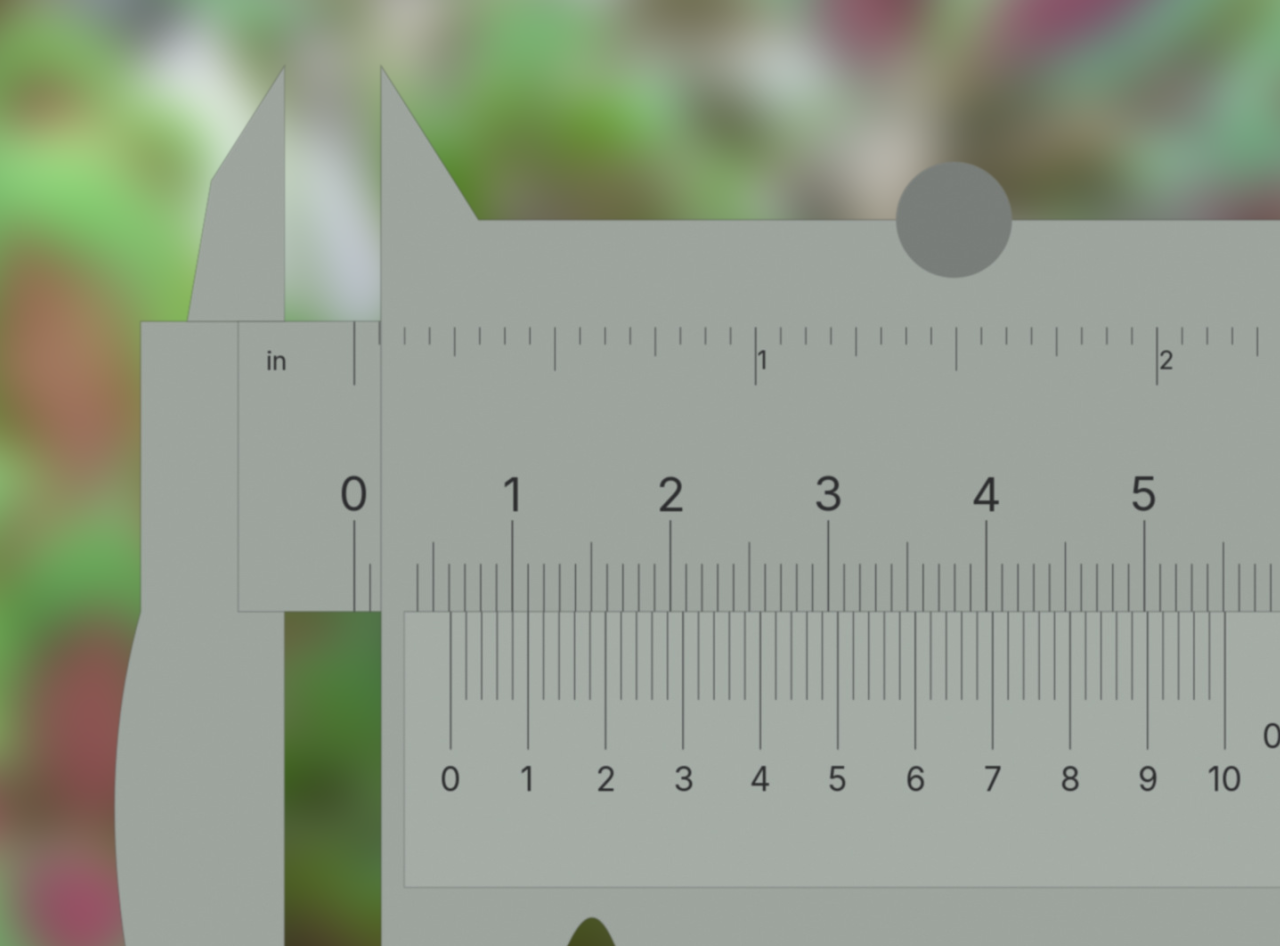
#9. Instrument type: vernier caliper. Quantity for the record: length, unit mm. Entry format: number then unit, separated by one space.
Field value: 6.1 mm
